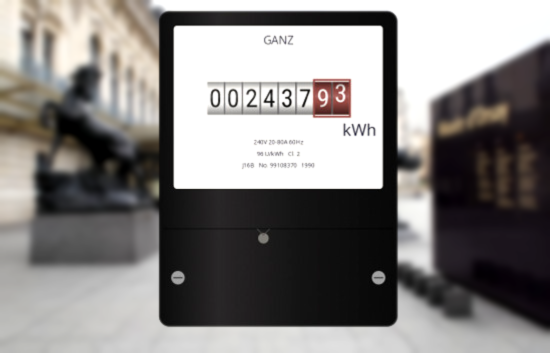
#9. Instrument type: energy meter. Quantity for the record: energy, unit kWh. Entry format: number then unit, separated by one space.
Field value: 2437.93 kWh
